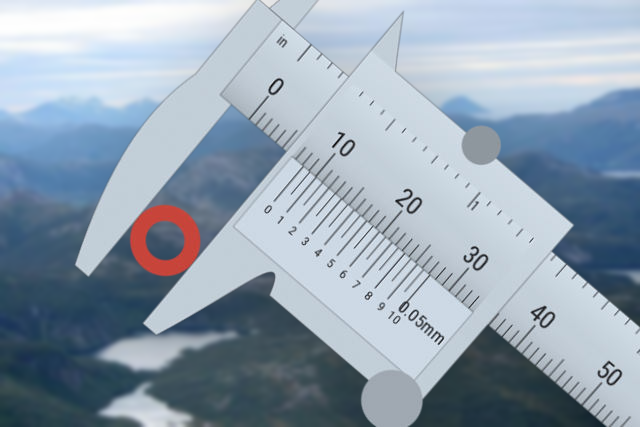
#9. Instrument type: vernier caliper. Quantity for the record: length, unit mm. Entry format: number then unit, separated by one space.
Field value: 8.2 mm
